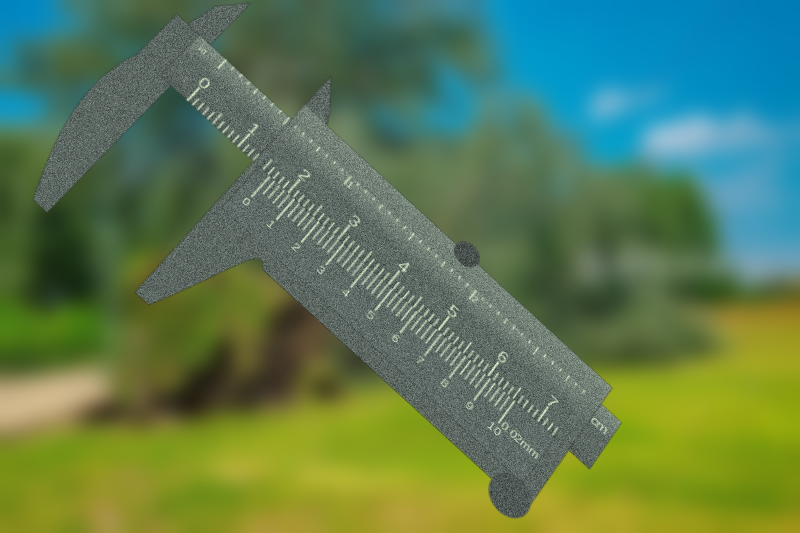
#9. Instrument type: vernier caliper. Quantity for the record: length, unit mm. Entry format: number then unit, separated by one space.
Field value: 16.4 mm
